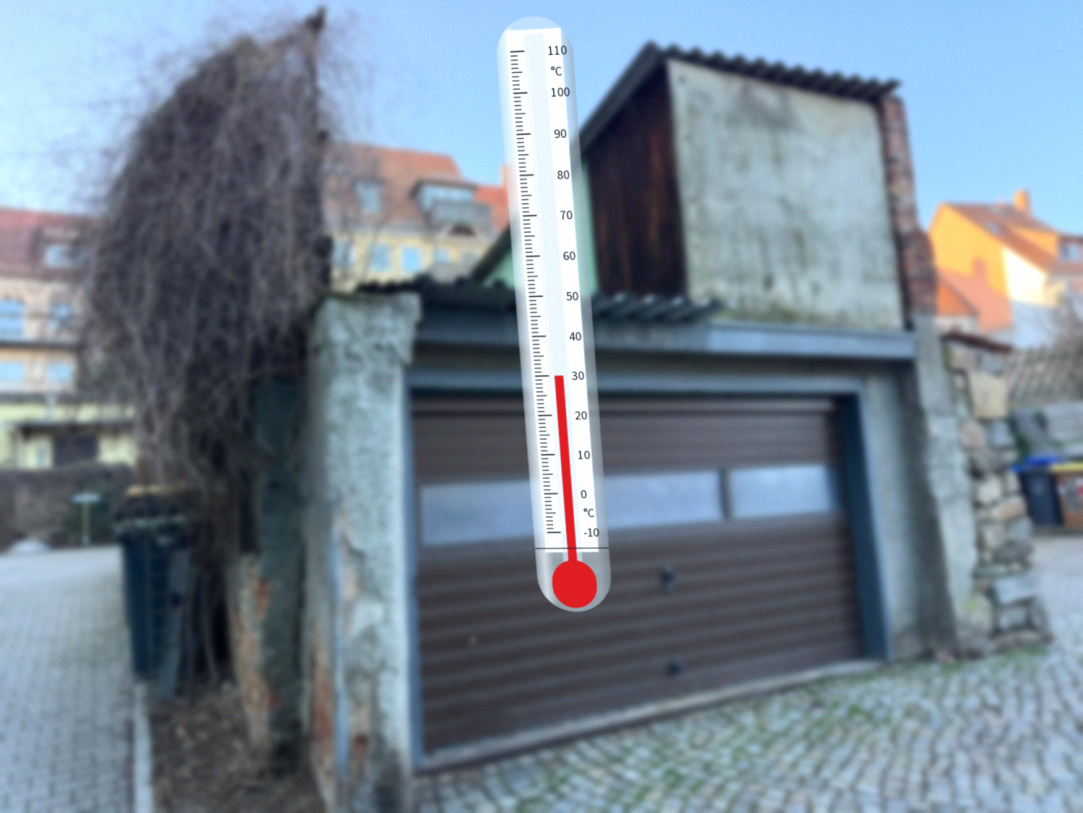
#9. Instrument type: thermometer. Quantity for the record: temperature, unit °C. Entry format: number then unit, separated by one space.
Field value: 30 °C
